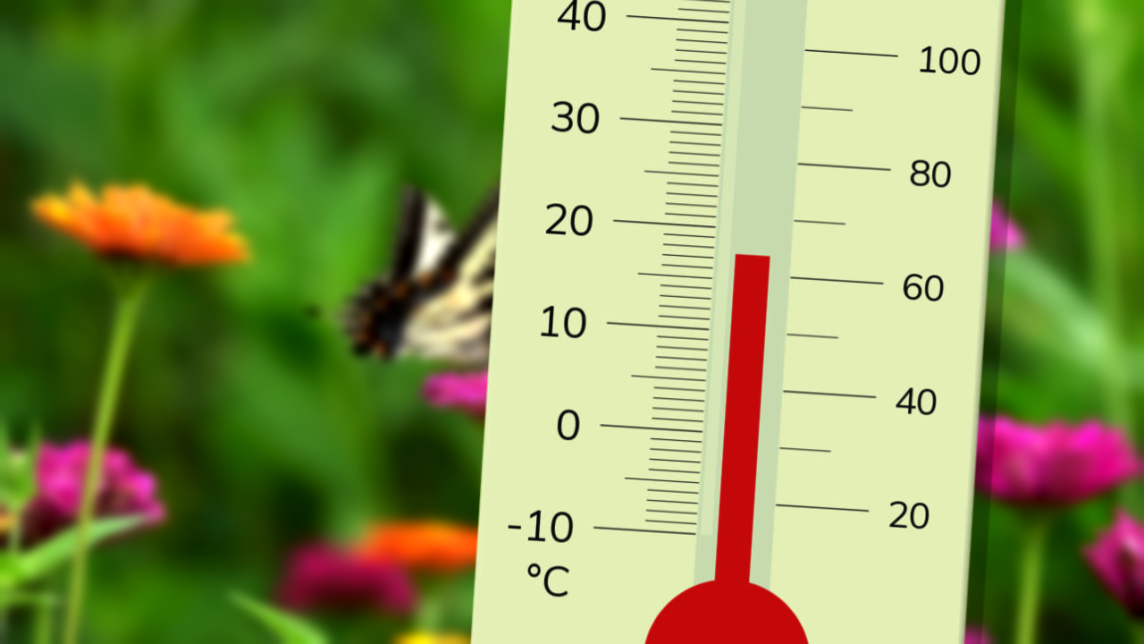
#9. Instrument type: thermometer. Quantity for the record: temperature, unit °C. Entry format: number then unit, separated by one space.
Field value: 17.5 °C
